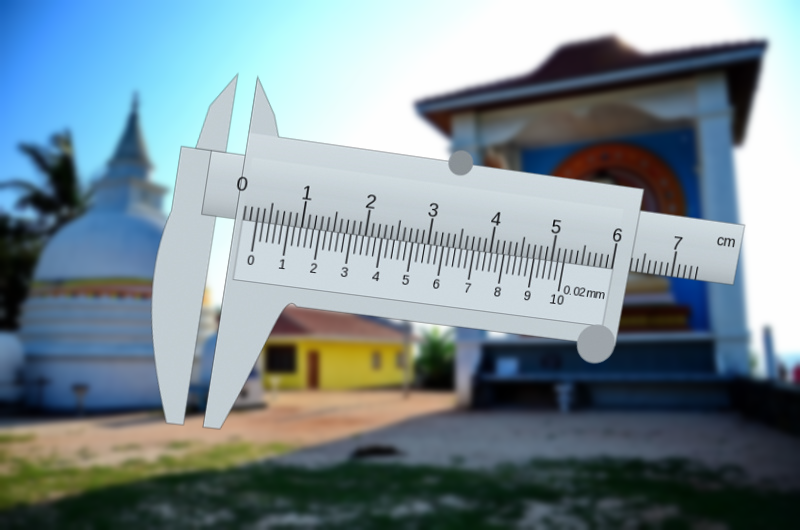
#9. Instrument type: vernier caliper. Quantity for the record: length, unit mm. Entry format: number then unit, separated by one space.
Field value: 3.0 mm
